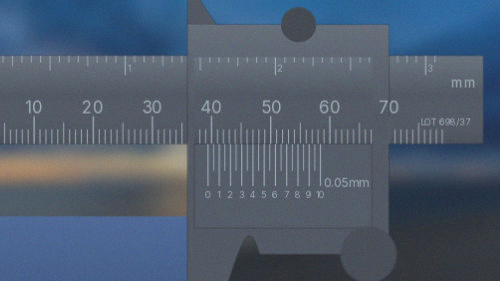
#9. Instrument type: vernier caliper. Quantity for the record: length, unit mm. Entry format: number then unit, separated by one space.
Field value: 39.4 mm
